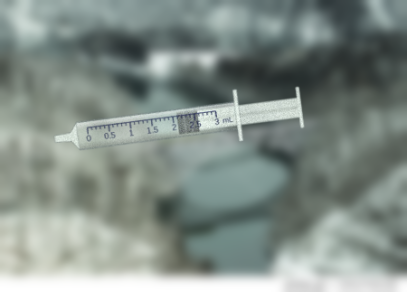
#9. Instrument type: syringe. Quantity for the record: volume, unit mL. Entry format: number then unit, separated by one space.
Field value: 2.1 mL
